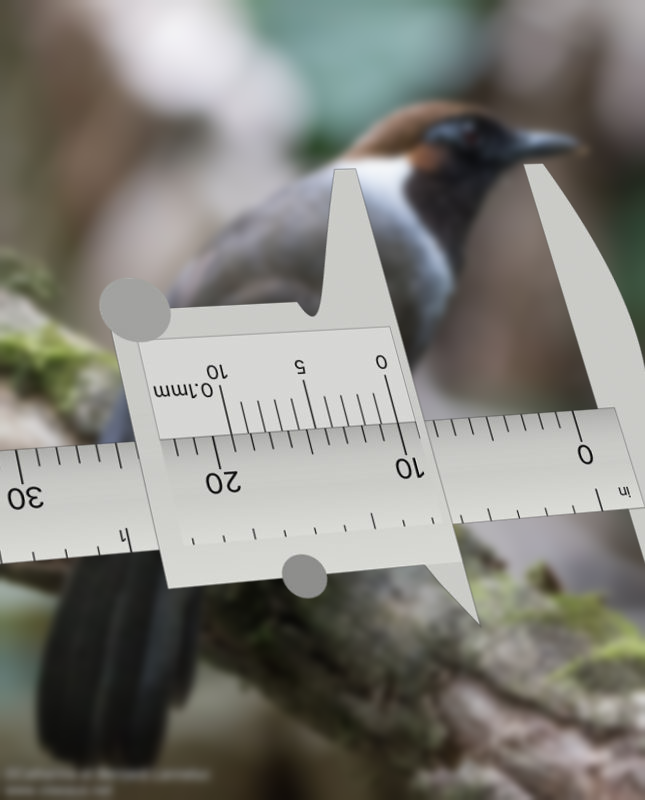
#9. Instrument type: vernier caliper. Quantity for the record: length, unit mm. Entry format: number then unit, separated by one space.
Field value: 10.0 mm
